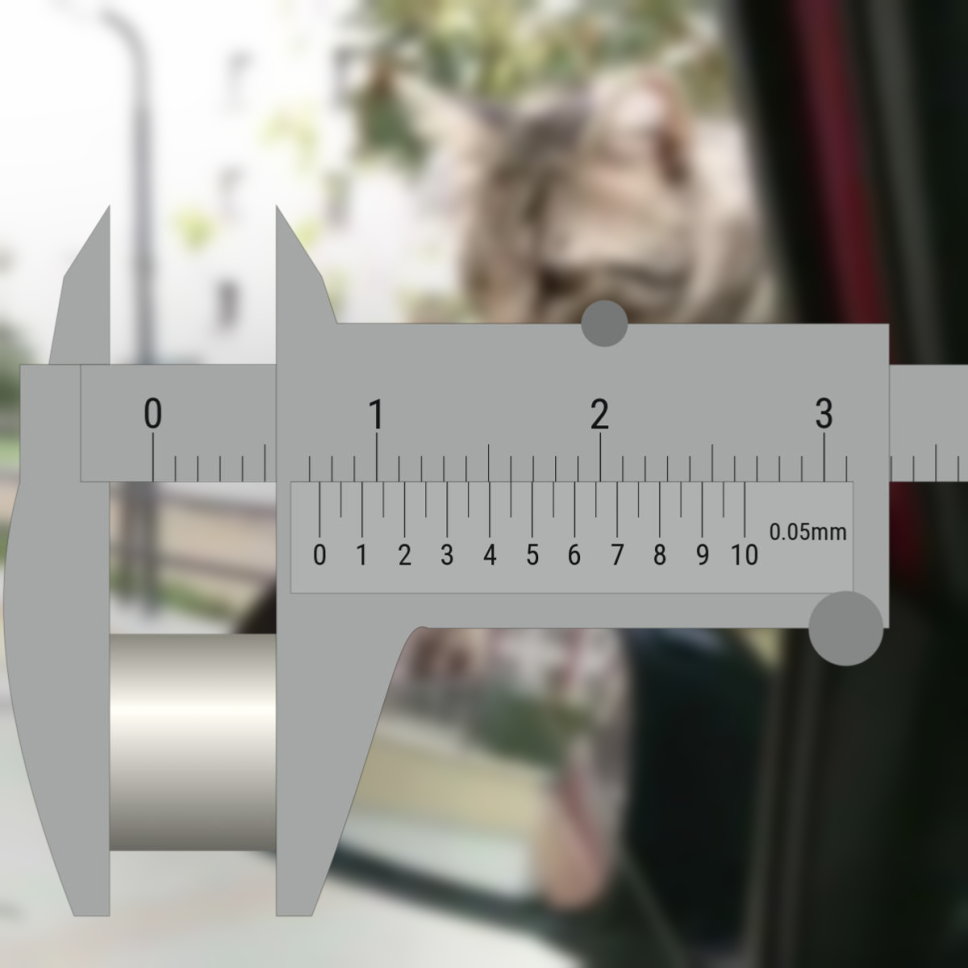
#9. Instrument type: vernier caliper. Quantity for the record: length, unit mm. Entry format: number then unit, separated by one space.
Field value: 7.45 mm
